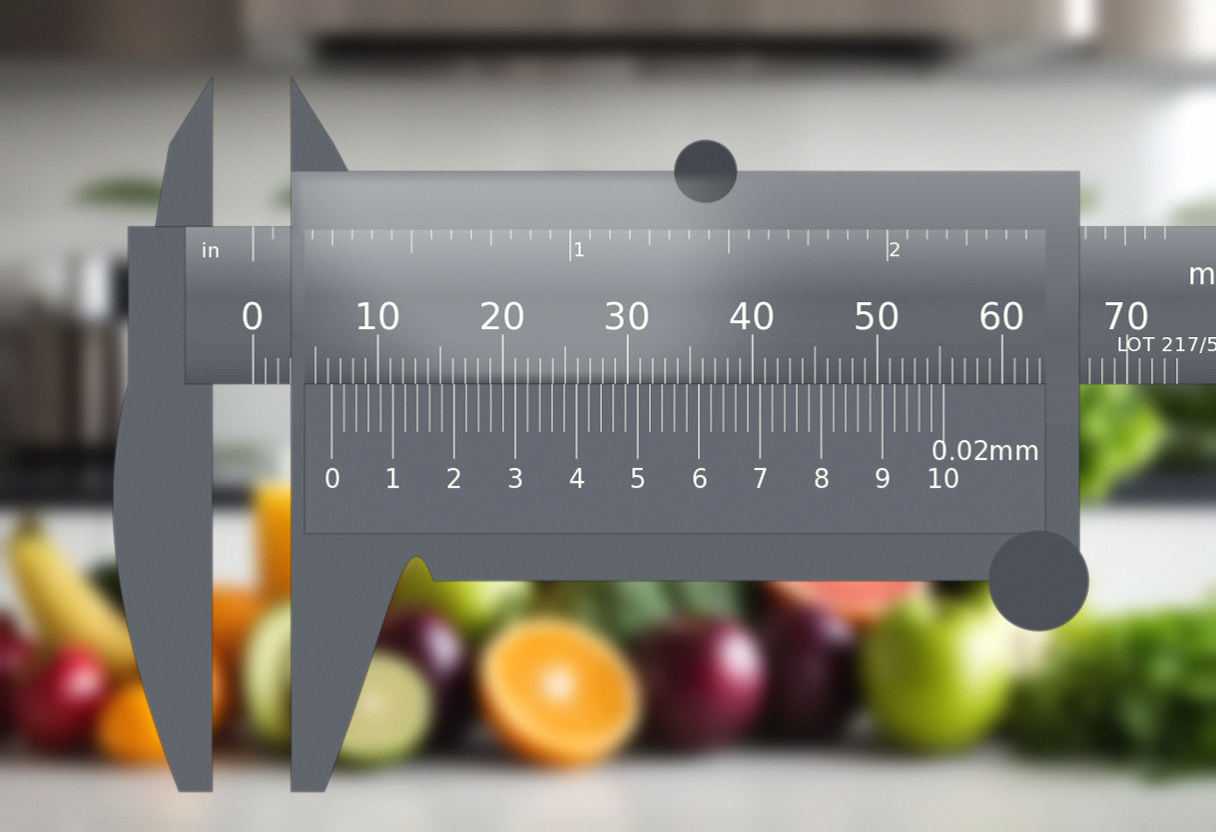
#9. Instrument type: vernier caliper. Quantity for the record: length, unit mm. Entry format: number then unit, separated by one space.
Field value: 6.3 mm
